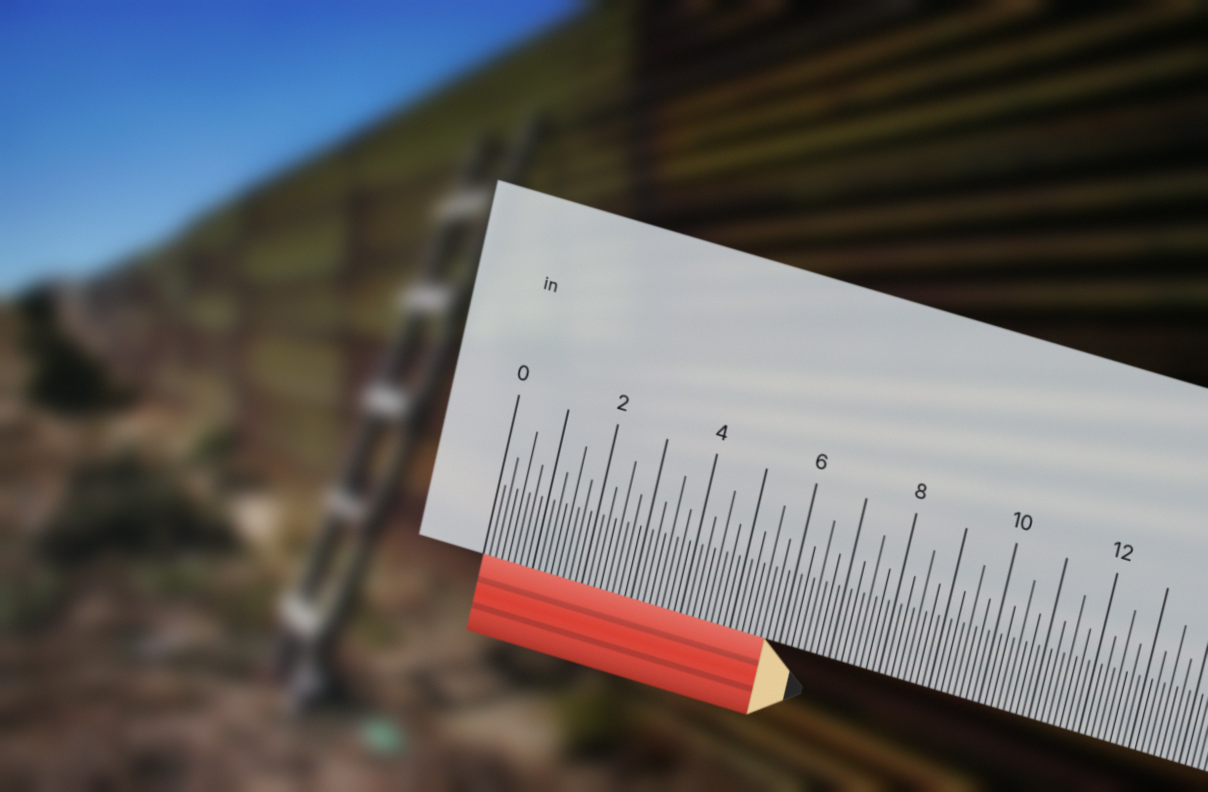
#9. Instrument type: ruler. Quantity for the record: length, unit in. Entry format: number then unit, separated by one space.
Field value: 6.625 in
